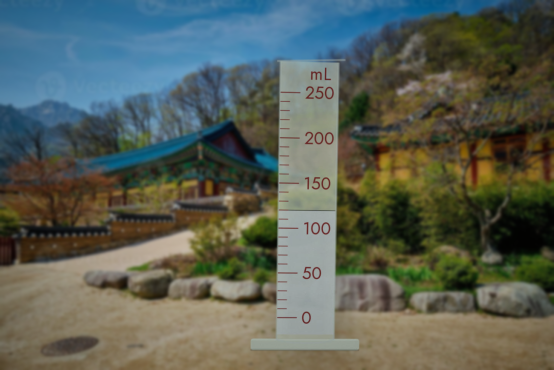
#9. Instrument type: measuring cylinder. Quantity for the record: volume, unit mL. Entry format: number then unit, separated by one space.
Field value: 120 mL
